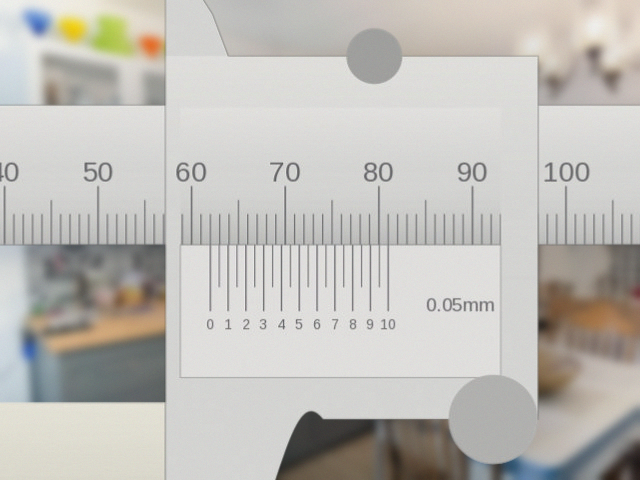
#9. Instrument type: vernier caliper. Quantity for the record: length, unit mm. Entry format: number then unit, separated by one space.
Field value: 62.0 mm
